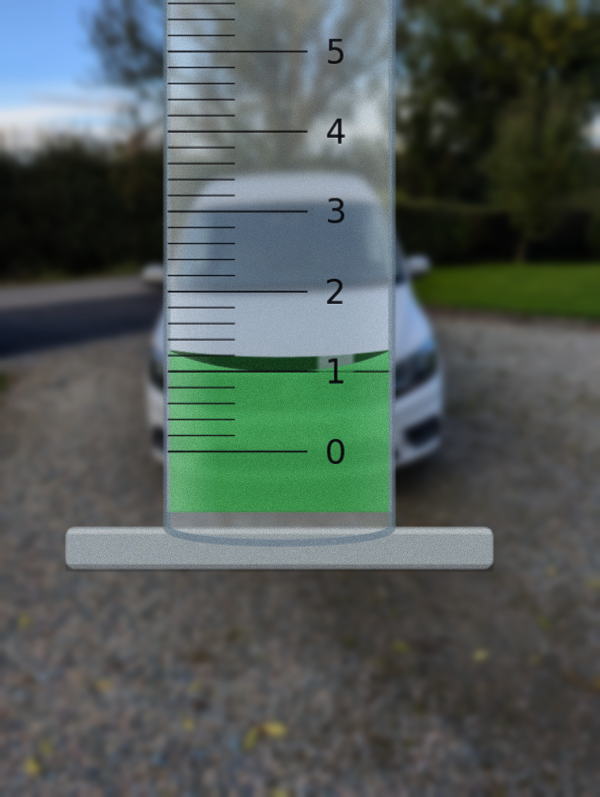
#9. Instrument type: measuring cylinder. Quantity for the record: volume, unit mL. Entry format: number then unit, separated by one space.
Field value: 1 mL
